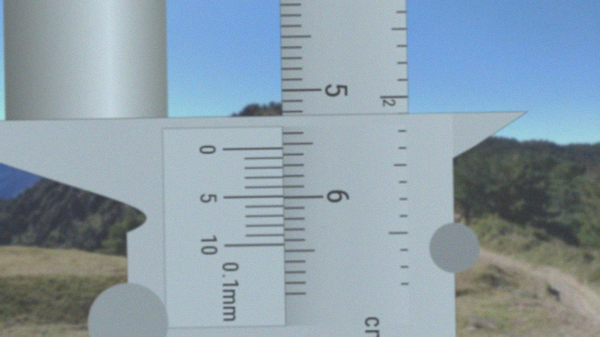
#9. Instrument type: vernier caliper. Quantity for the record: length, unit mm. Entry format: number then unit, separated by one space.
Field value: 55.4 mm
